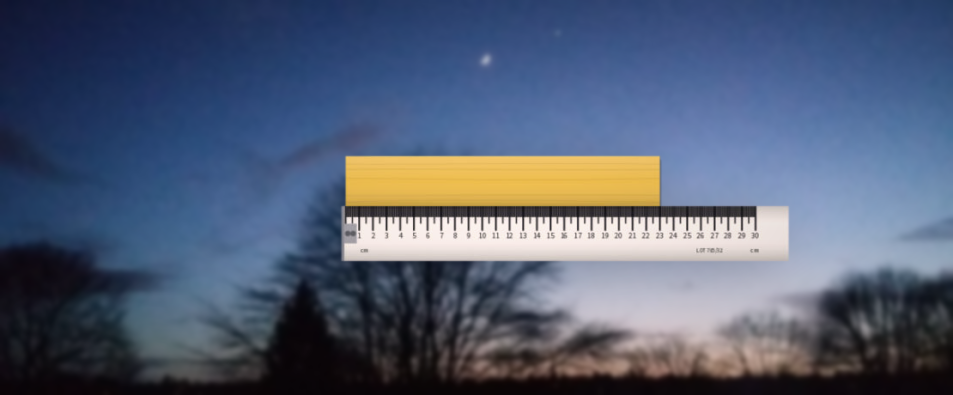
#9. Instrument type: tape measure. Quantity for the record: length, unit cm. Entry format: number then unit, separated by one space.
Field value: 23 cm
